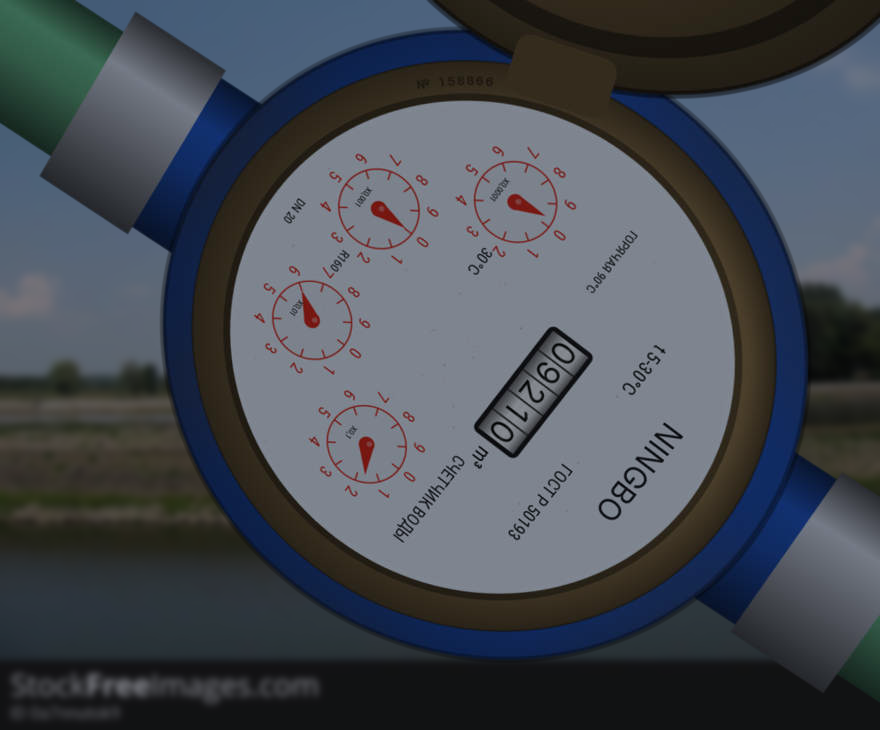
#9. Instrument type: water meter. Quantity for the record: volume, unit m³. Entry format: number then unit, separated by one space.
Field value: 9210.1599 m³
